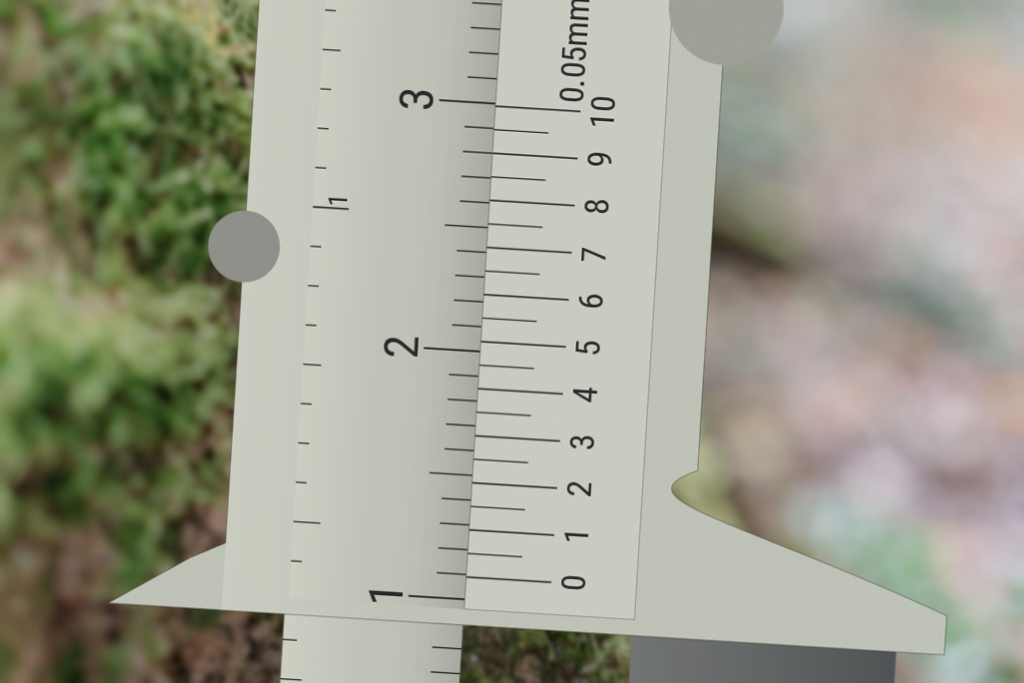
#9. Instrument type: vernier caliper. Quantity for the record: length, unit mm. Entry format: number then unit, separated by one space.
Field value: 10.90 mm
